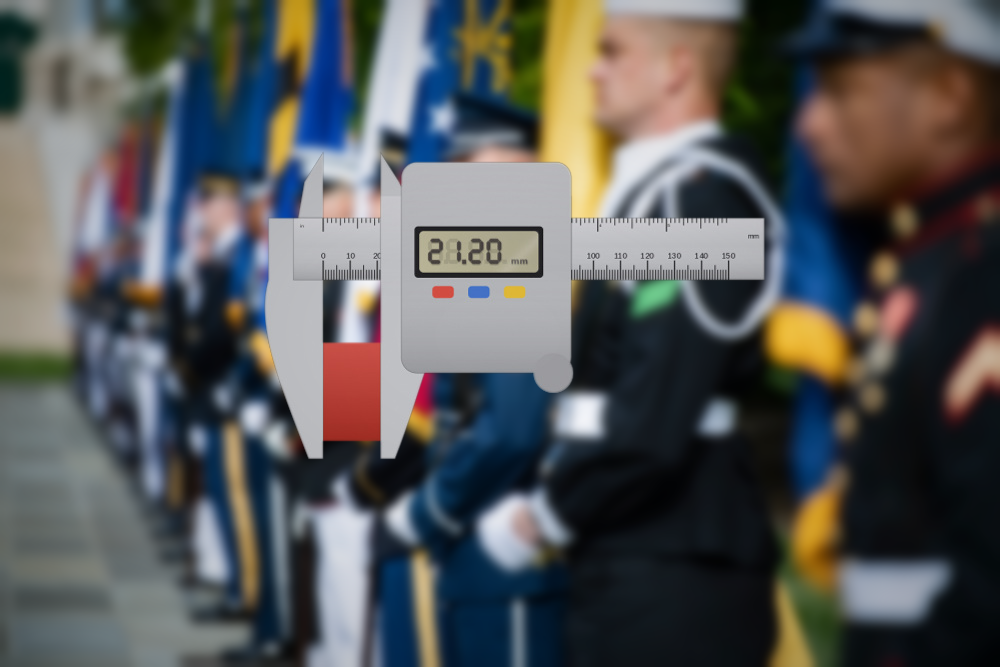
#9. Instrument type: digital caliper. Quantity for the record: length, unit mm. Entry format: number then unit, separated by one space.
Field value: 21.20 mm
